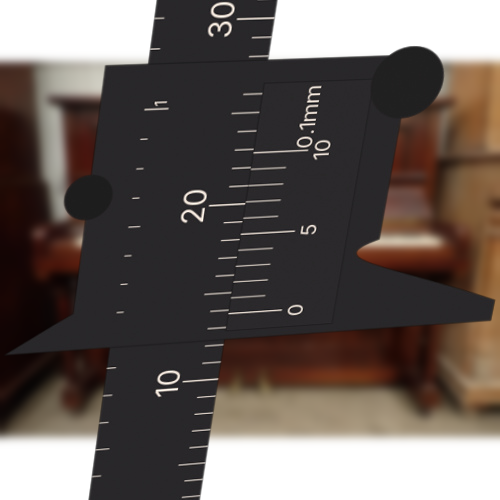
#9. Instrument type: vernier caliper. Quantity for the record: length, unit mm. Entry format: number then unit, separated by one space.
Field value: 13.8 mm
